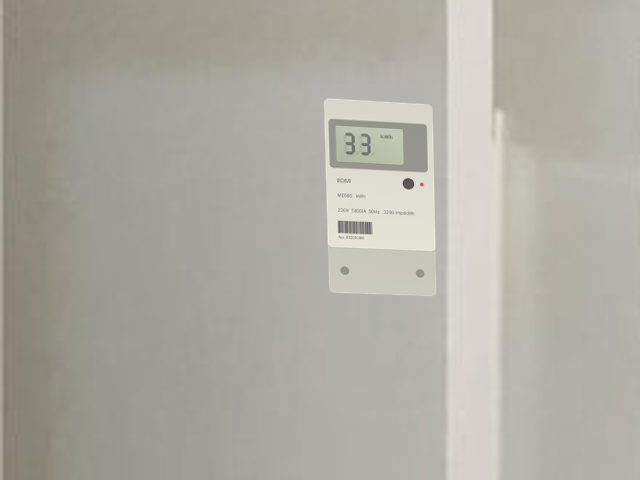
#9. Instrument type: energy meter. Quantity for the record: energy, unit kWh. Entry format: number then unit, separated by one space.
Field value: 33 kWh
